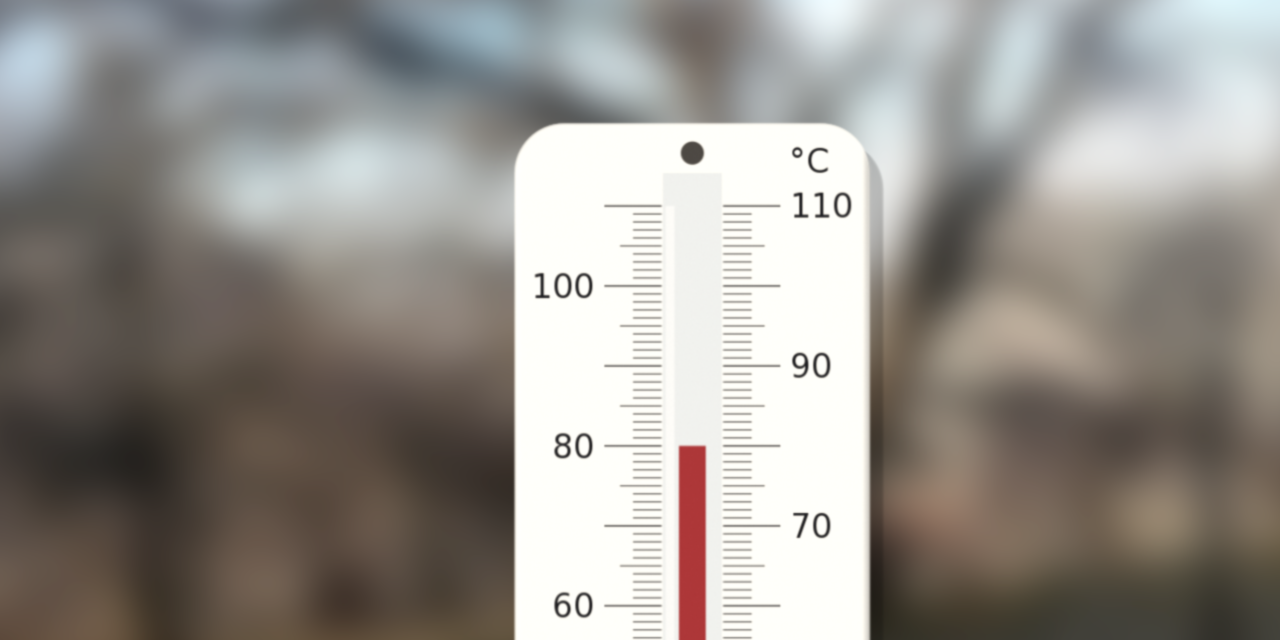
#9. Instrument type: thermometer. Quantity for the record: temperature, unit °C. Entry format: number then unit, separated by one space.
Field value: 80 °C
